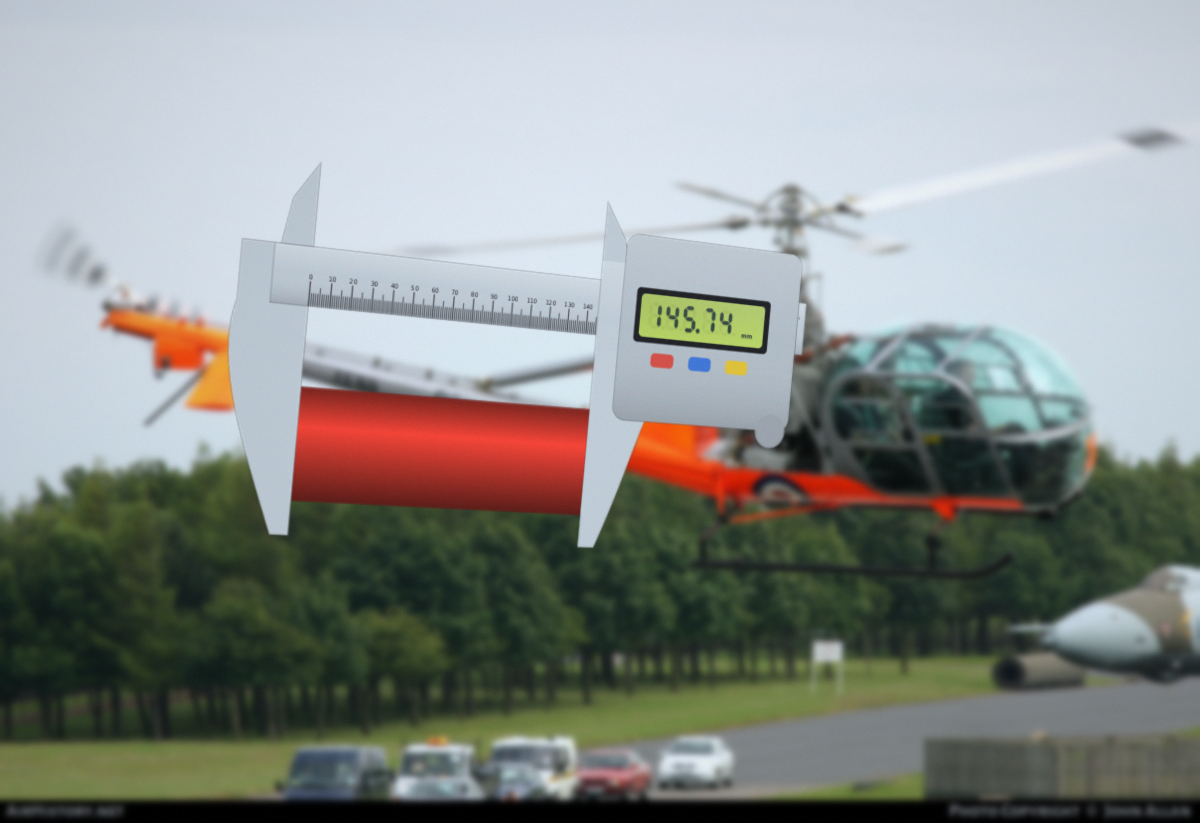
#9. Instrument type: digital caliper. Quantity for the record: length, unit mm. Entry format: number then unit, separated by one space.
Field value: 145.74 mm
